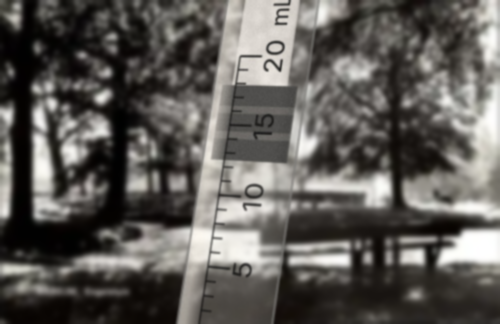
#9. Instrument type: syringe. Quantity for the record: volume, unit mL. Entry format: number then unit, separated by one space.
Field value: 12.5 mL
